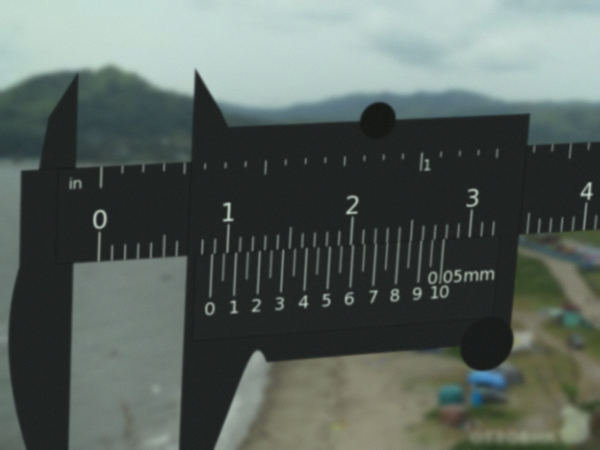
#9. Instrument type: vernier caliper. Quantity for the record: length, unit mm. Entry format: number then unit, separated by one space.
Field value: 8.8 mm
